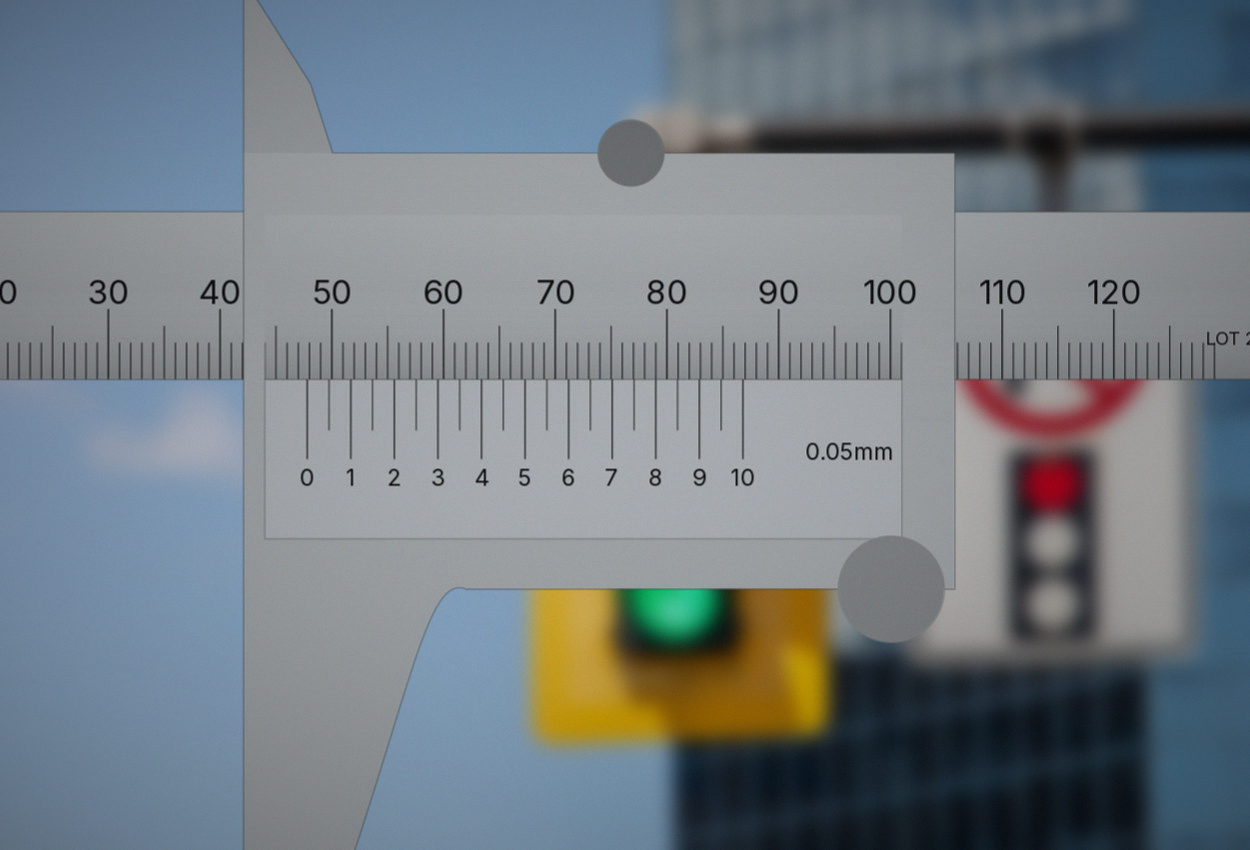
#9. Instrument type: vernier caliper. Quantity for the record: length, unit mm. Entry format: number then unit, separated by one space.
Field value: 47.8 mm
